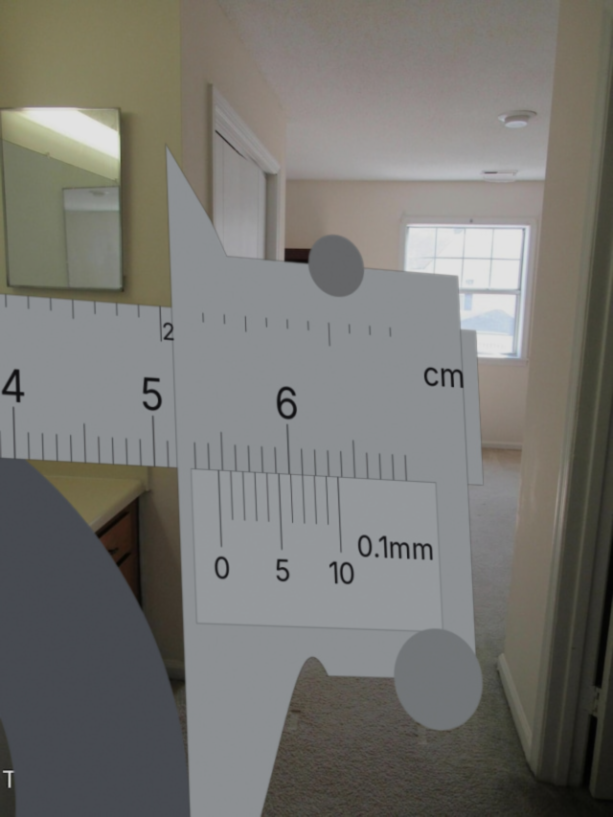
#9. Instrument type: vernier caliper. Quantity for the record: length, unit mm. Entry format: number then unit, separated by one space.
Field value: 54.7 mm
